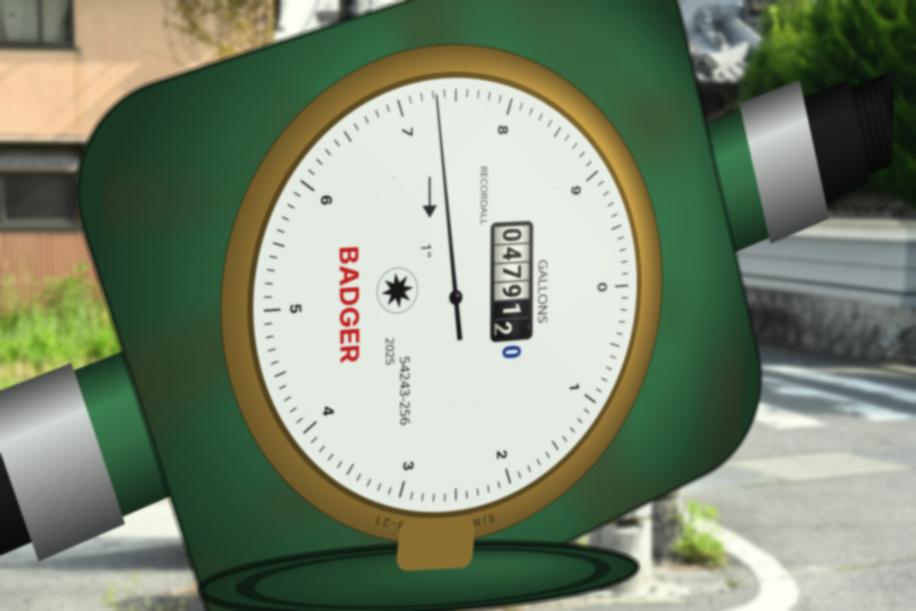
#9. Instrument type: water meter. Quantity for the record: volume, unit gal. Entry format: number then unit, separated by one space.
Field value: 479117.3 gal
